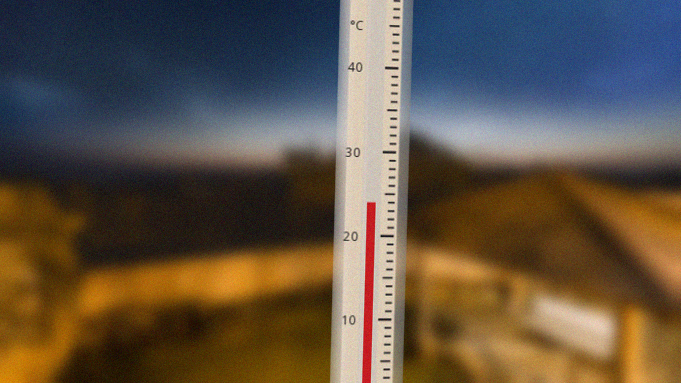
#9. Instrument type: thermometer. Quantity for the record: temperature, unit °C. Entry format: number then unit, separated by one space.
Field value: 24 °C
